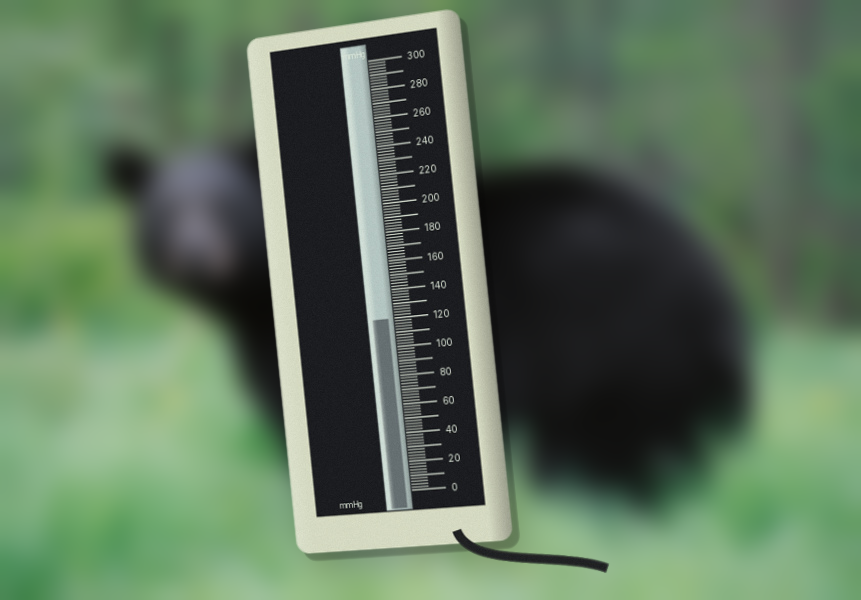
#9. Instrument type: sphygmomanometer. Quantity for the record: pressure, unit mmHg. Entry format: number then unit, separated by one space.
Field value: 120 mmHg
